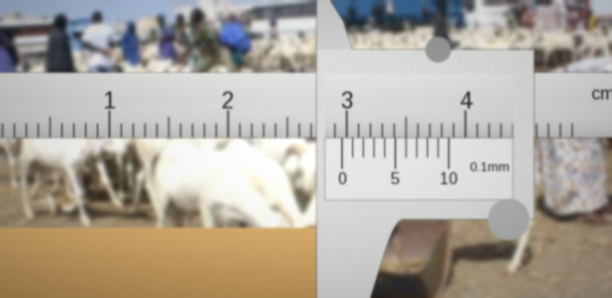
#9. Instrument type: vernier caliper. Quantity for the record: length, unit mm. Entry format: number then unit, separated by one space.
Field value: 29.6 mm
